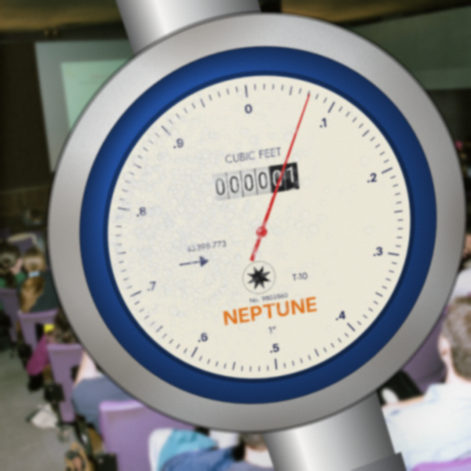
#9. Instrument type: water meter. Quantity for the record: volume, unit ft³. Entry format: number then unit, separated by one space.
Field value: 1.07 ft³
